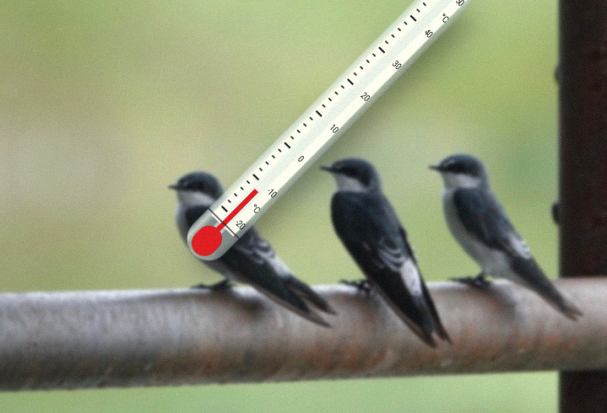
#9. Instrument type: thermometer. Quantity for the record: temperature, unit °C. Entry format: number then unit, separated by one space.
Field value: -12 °C
